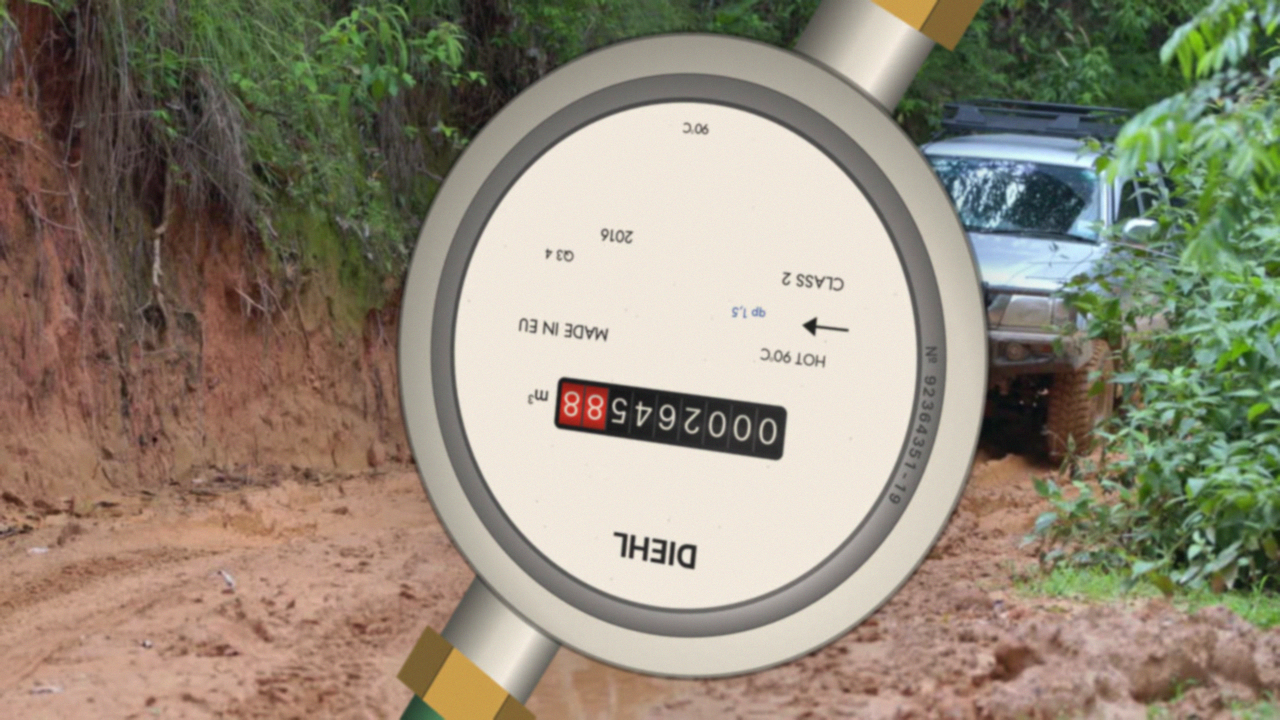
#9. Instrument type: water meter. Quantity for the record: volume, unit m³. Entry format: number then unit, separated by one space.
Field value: 2645.88 m³
